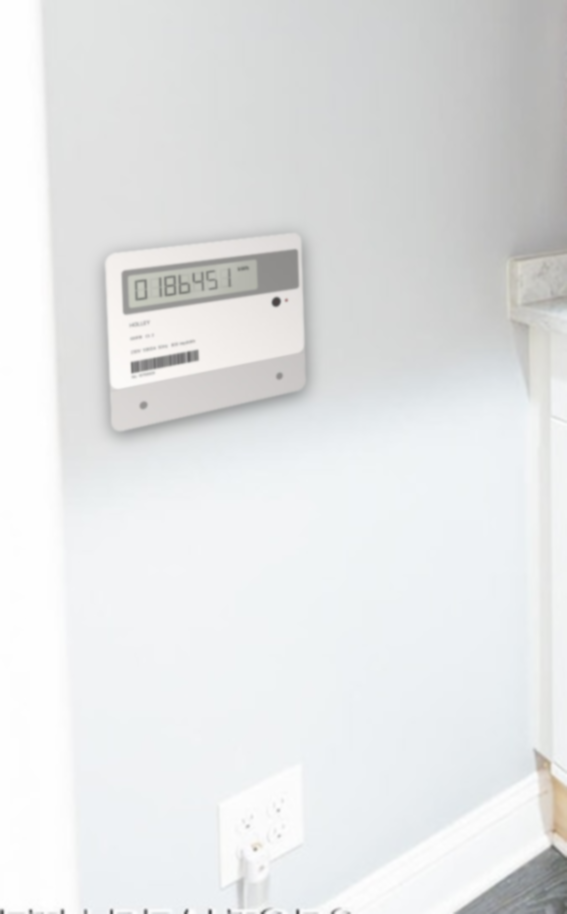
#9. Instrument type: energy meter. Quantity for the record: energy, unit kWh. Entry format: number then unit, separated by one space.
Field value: 186451 kWh
